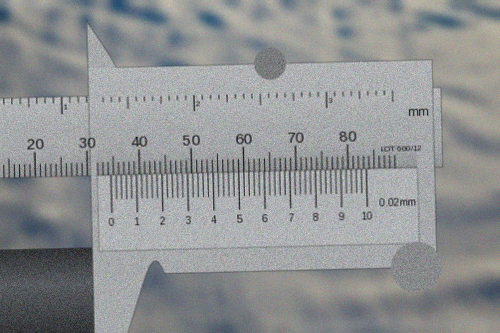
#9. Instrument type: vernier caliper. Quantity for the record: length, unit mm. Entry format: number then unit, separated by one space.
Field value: 34.5 mm
